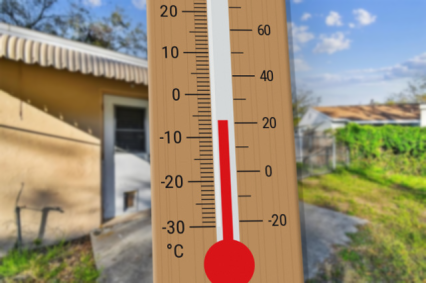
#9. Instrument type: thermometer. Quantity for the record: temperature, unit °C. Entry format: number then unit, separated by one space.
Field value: -6 °C
